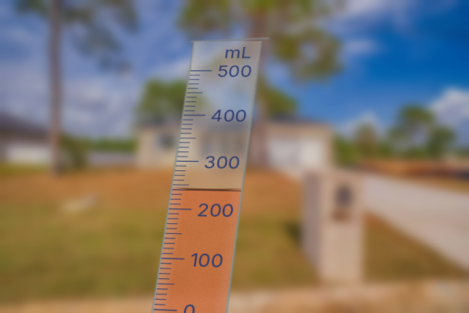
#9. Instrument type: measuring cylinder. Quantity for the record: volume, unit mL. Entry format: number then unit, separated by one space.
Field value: 240 mL
